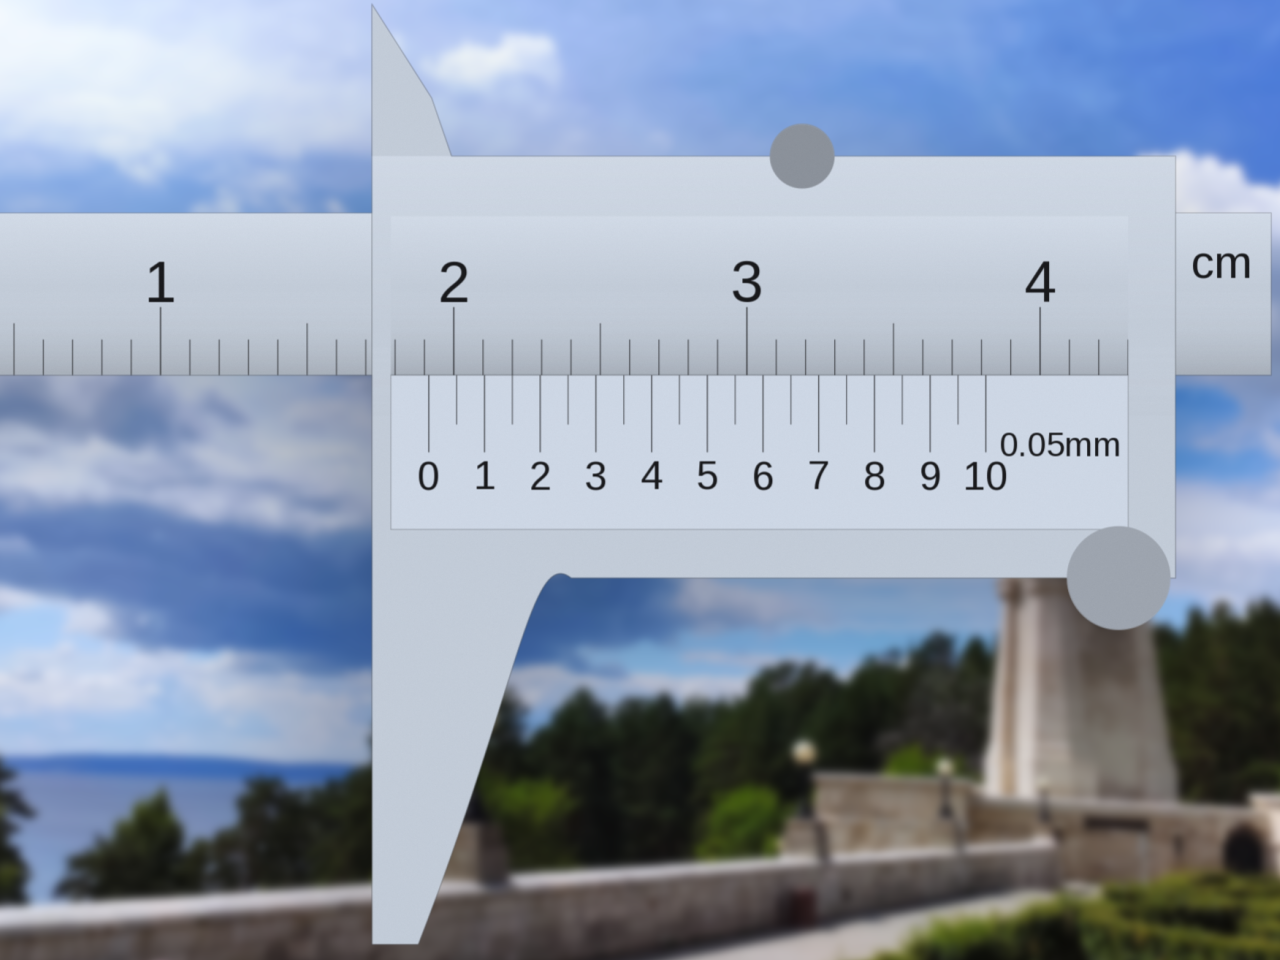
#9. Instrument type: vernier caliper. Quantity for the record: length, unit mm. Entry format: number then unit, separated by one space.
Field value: 19.15 mm
